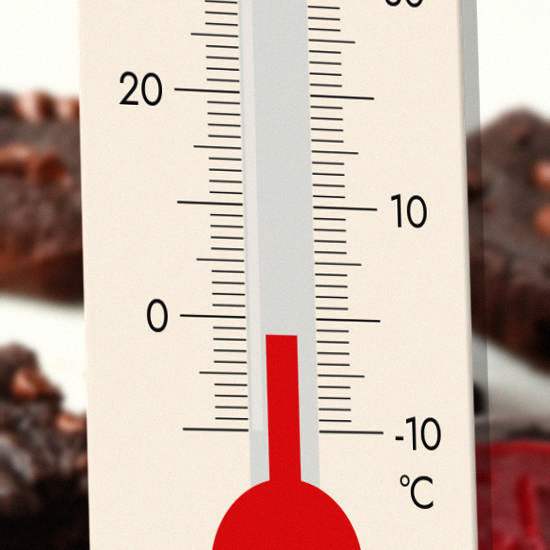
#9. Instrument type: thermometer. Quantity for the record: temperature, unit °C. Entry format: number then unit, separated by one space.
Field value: -1.5 °C
